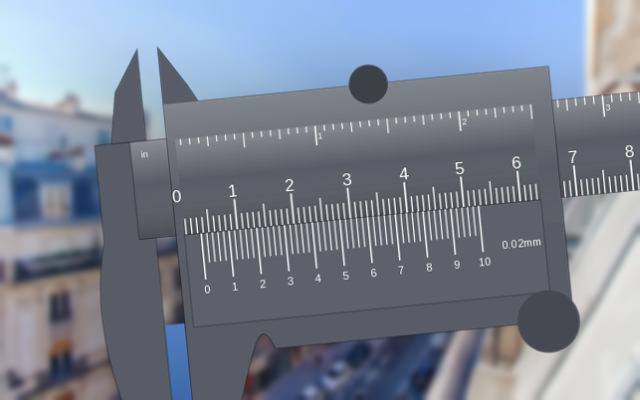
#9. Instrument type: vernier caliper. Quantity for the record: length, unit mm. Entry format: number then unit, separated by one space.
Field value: 3.6 mm
